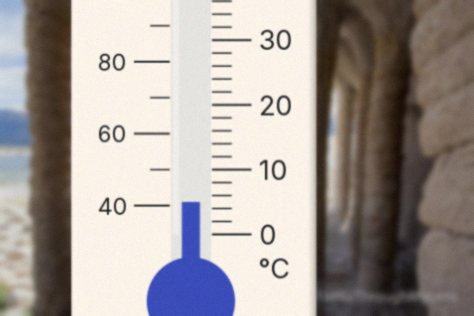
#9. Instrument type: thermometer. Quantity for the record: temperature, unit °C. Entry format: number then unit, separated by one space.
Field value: 5 °C
